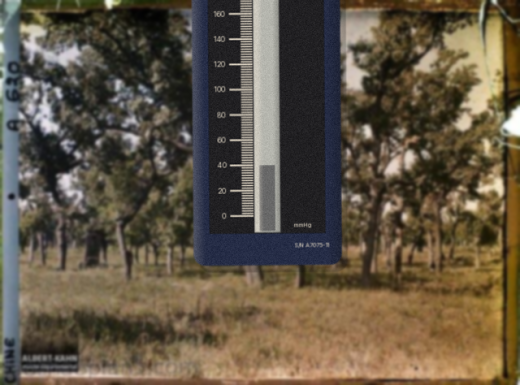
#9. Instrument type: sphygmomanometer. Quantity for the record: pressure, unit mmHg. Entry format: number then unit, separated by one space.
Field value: 40 mmHg
